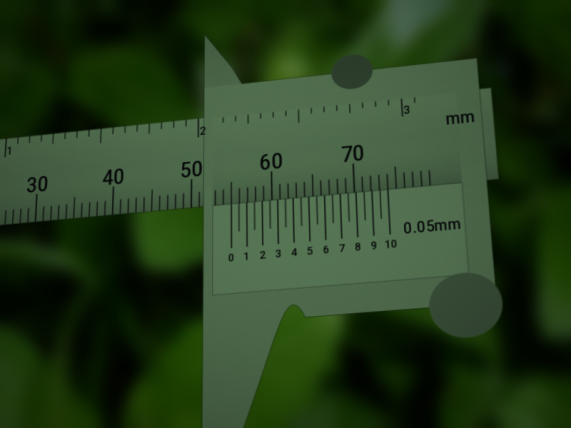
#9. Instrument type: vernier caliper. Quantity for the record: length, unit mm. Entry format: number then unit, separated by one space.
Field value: 55.0 mm
